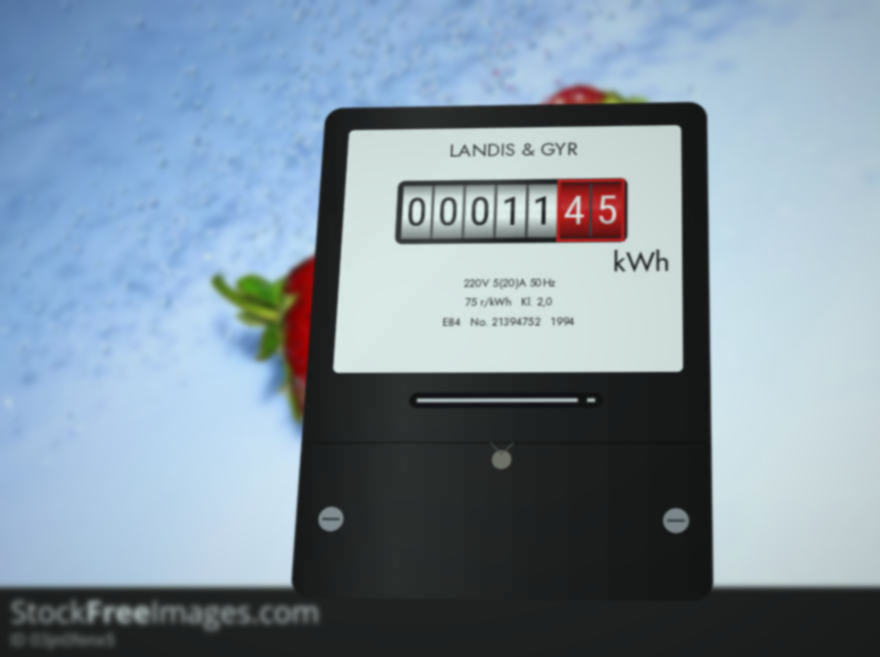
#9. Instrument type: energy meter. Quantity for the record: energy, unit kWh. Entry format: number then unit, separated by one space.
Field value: 11.45 kWh
